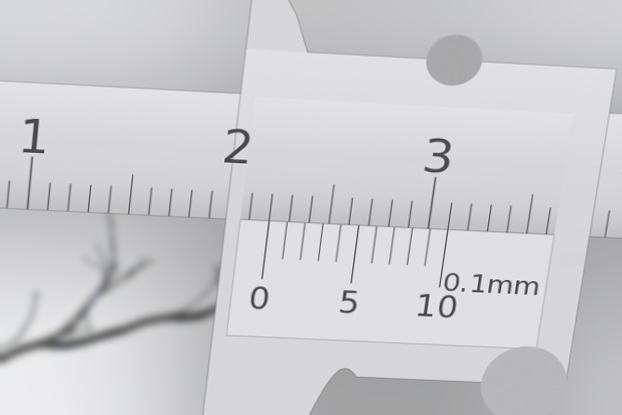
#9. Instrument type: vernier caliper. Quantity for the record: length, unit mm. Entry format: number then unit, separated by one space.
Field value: 22.0 mm
